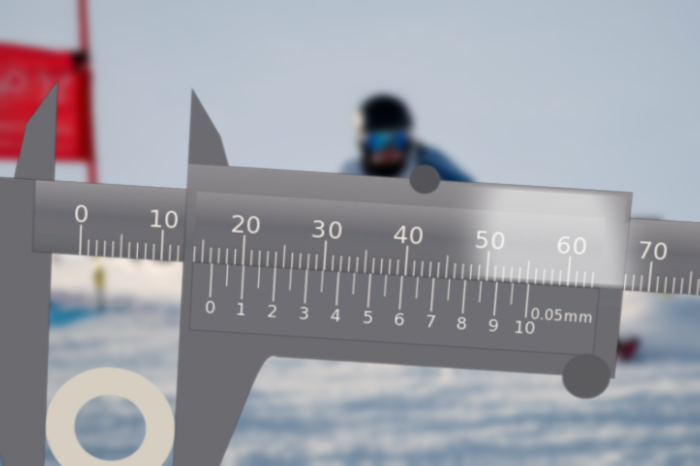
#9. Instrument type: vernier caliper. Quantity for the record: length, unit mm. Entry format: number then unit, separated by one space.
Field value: 16.2 mm
